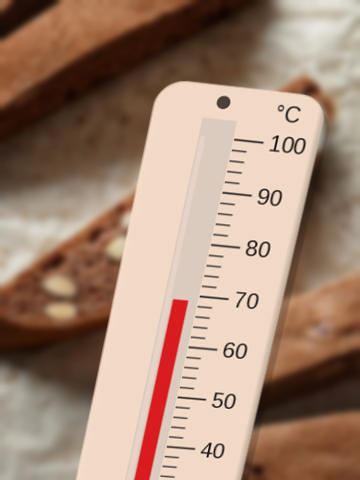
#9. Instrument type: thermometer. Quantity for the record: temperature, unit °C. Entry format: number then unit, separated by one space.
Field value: 69 °C
